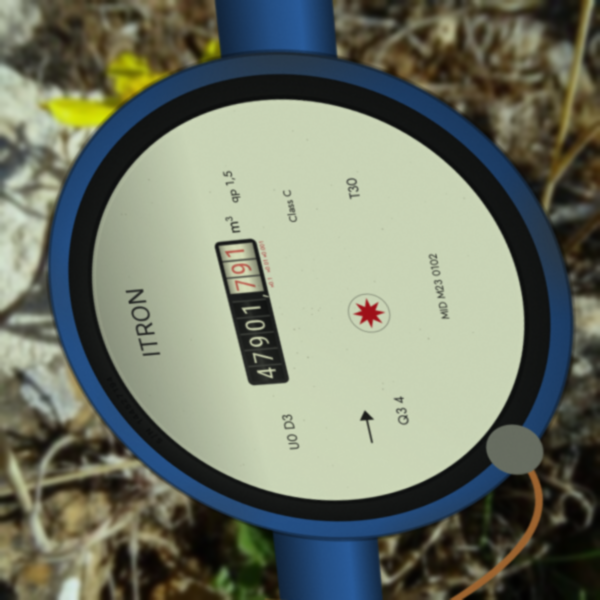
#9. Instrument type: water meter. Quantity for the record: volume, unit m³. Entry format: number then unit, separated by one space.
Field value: 47901.791 m³
